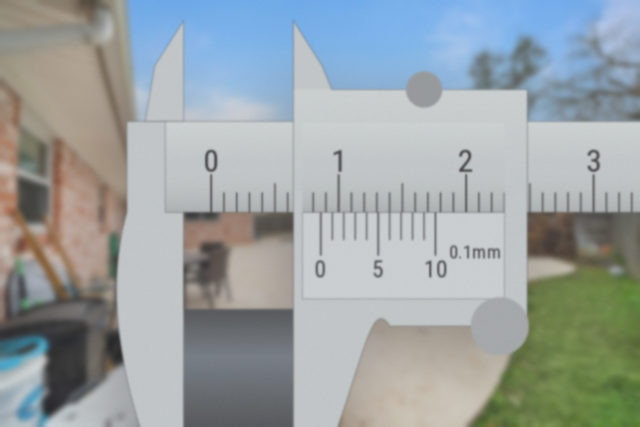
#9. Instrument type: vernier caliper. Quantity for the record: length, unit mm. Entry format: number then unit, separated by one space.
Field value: 8.6 mm
